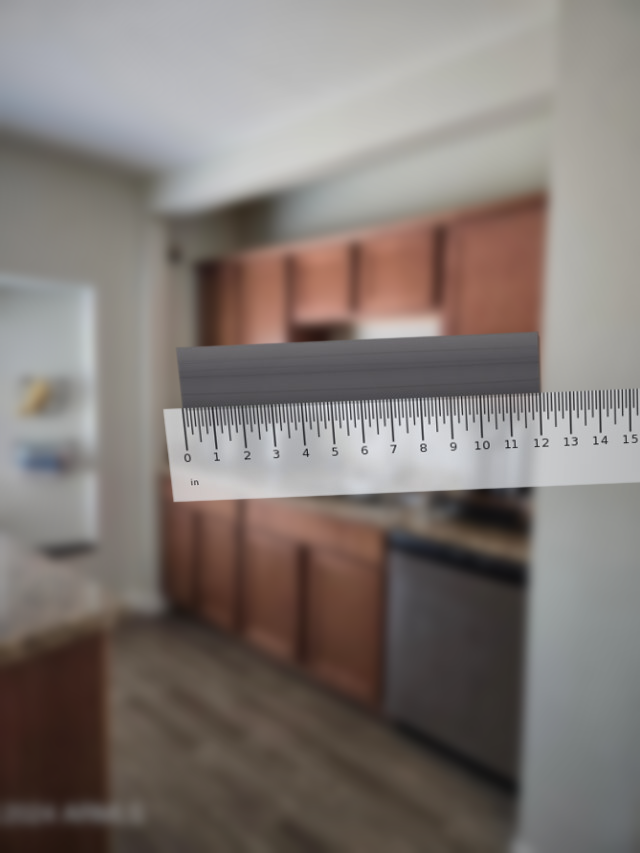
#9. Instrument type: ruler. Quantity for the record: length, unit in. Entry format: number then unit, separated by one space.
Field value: 12 in
